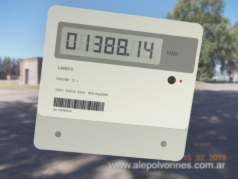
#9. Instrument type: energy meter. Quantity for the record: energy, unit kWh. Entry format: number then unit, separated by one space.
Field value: 1388.14 kWh
